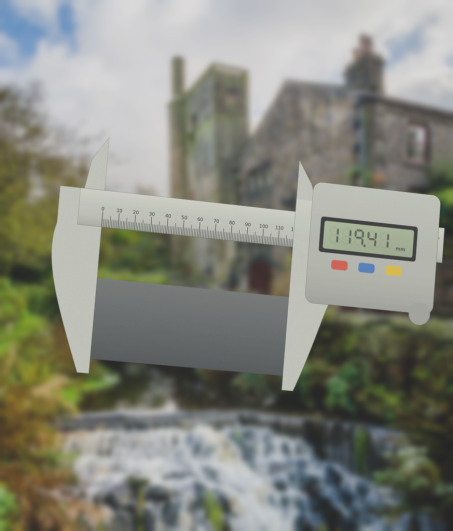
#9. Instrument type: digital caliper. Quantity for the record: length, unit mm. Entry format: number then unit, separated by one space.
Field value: 119.41 mm
